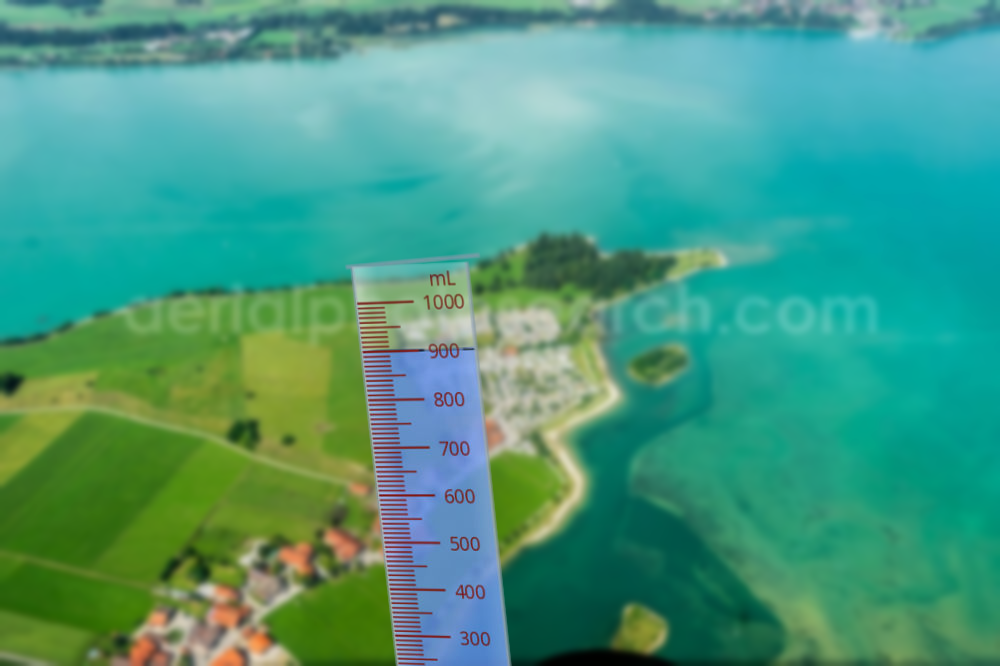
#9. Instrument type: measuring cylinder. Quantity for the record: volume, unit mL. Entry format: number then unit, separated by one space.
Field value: 900 mL
